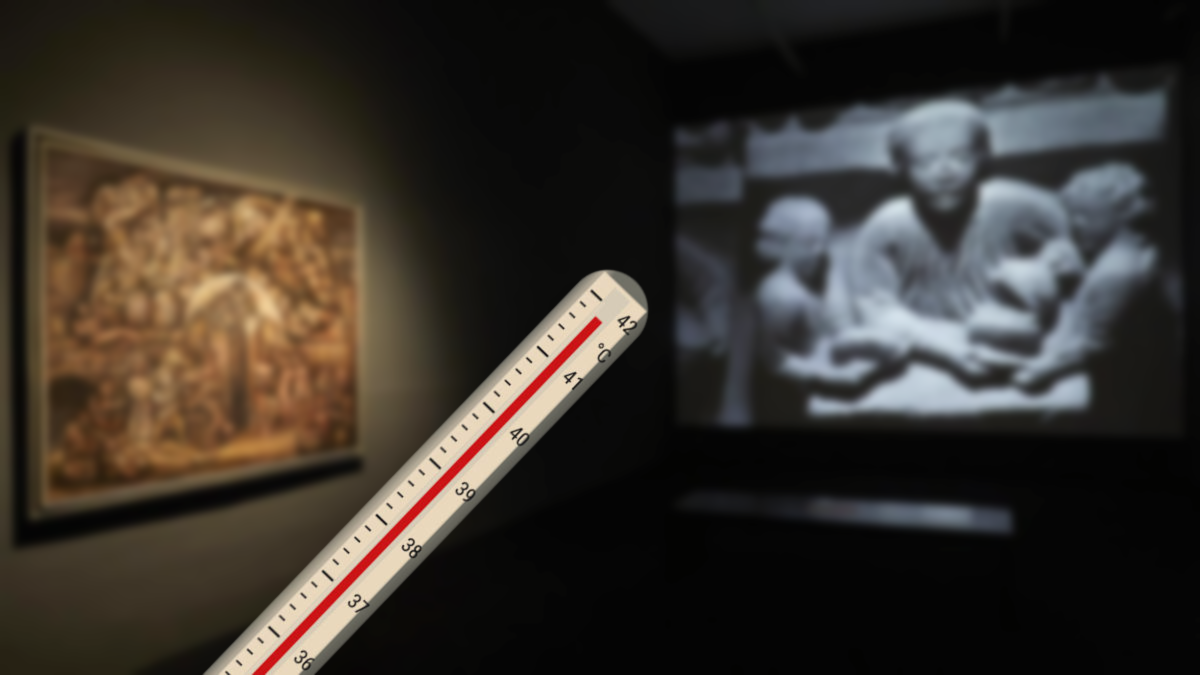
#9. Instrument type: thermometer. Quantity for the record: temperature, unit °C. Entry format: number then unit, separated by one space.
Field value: 41.8 °C
